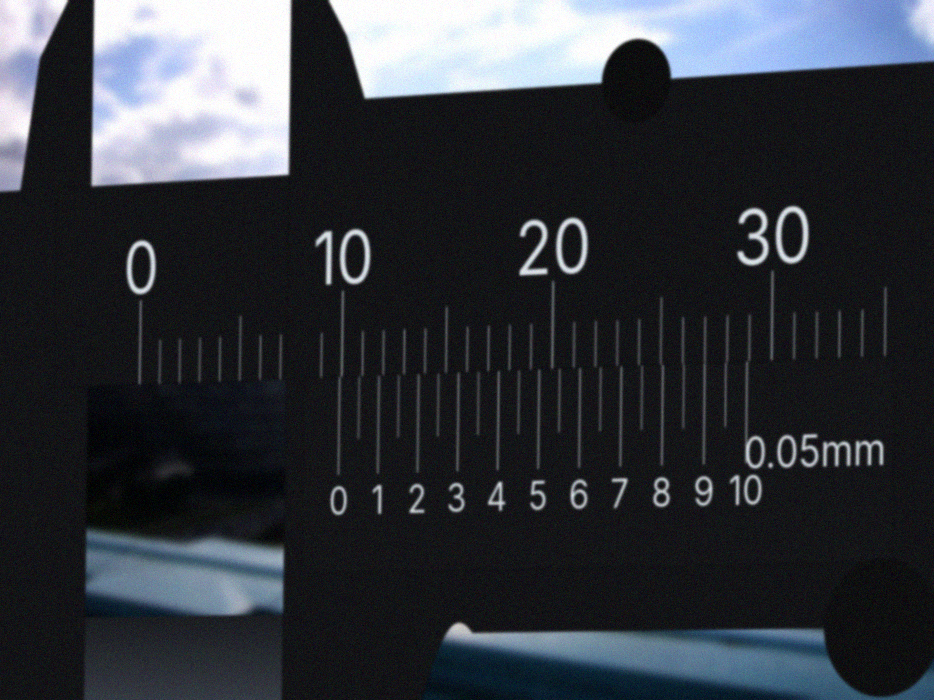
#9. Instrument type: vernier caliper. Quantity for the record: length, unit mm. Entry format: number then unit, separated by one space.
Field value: 9.9 mm
